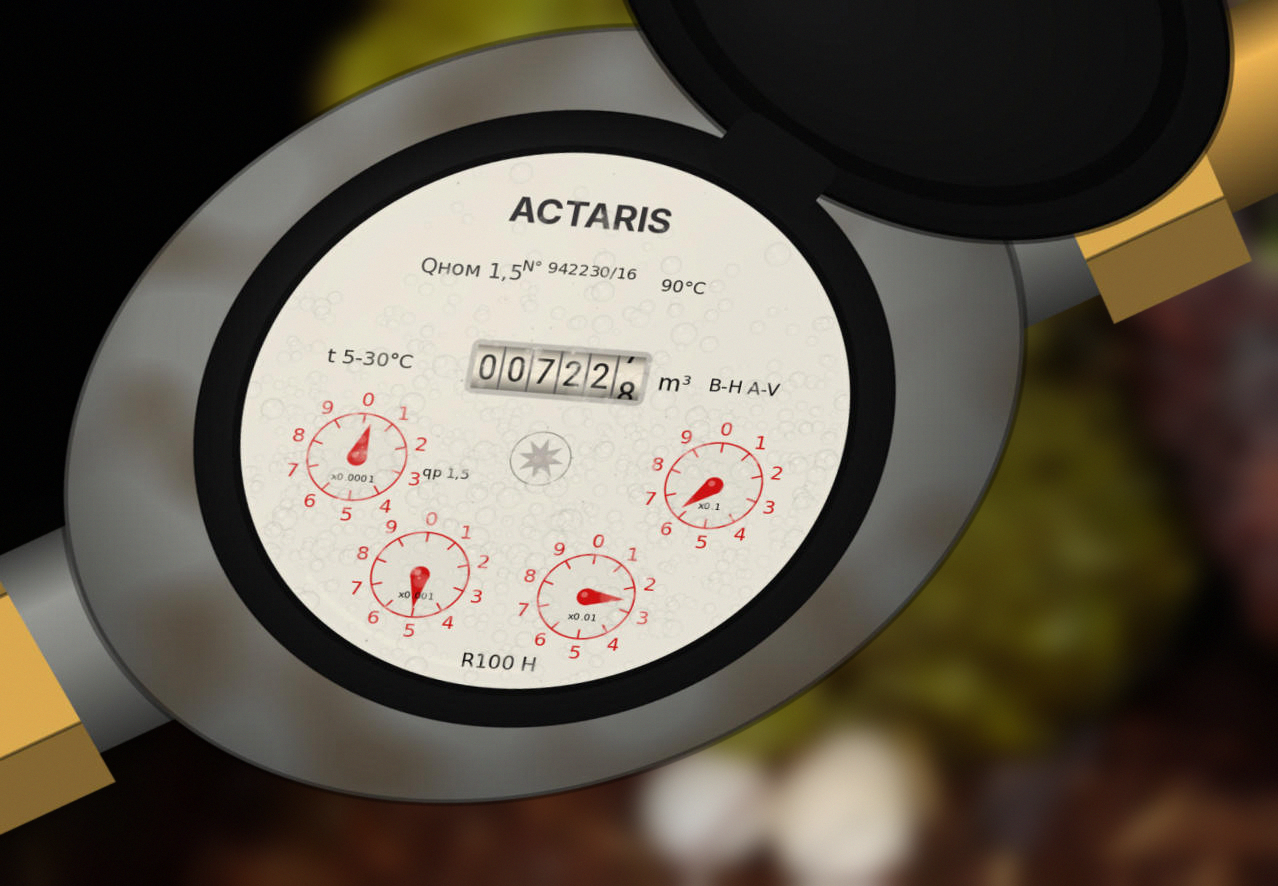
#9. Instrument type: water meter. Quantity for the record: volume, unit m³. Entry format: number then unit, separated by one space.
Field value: 7227.6250 m³
